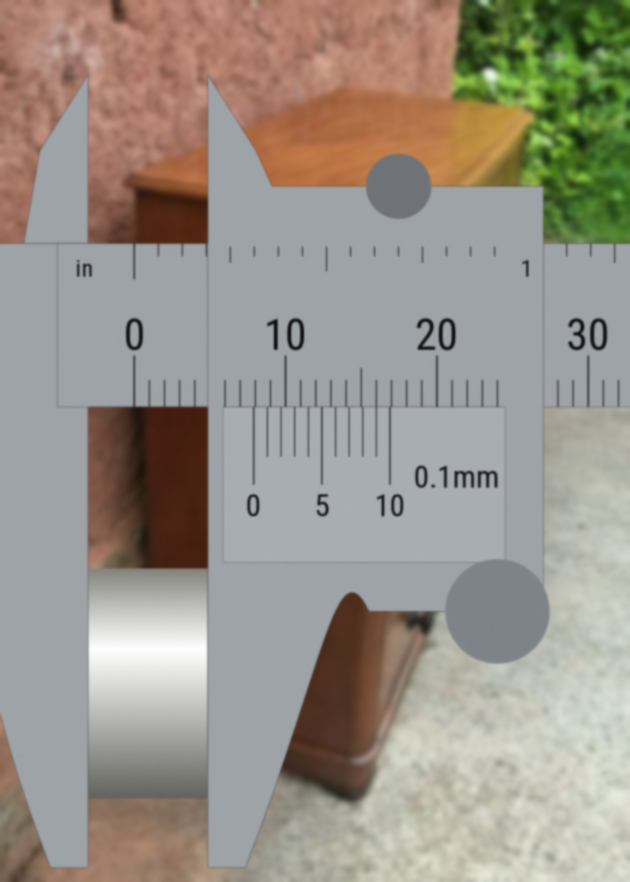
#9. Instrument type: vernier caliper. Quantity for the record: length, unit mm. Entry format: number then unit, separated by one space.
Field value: 7.9 mm
